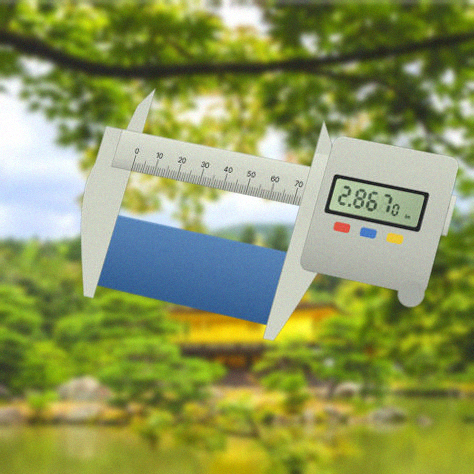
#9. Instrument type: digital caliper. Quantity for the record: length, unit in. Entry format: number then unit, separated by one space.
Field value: 2.8670 in
